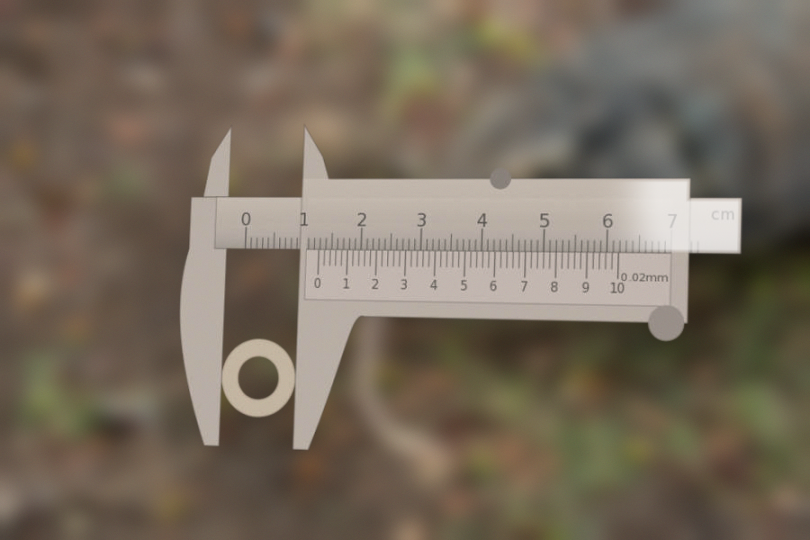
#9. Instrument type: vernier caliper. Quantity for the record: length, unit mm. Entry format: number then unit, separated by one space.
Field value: 12.8 mm
